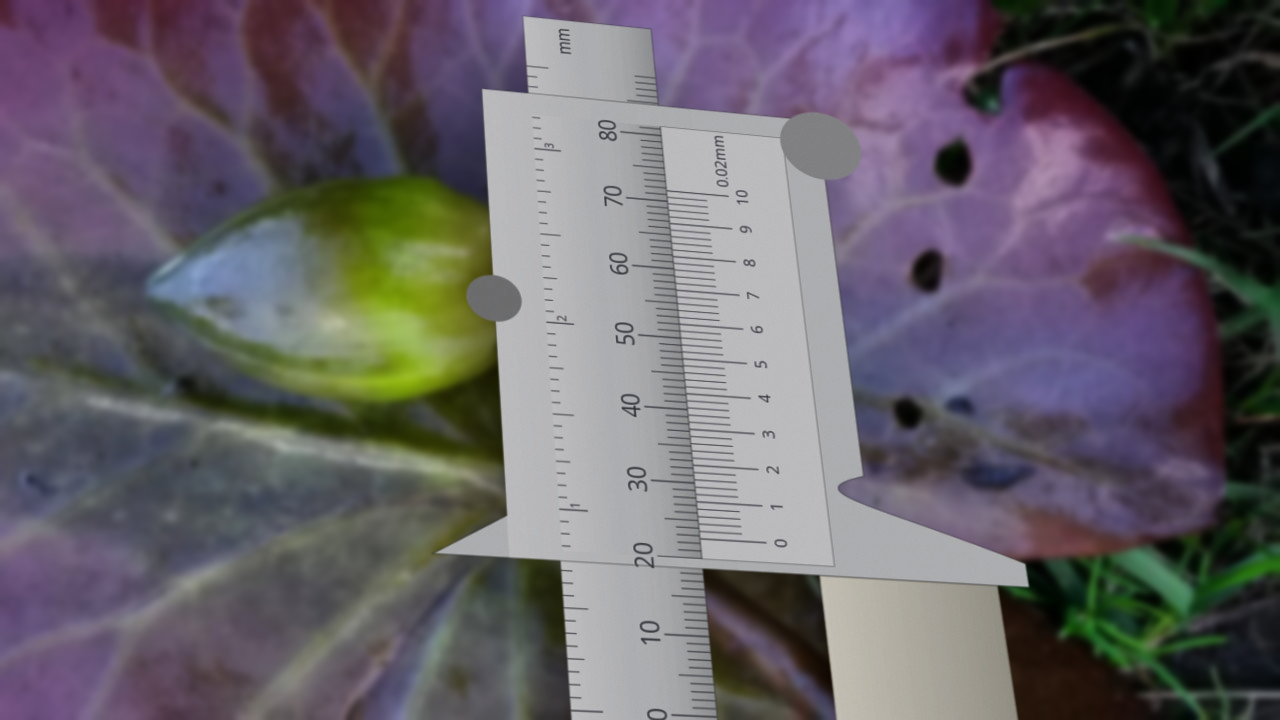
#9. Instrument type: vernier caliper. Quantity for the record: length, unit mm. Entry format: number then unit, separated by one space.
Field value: 22.6 mm
